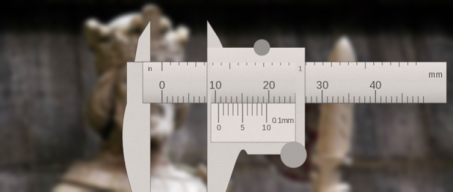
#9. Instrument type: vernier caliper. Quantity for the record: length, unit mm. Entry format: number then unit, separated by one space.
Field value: 10.6 mm
